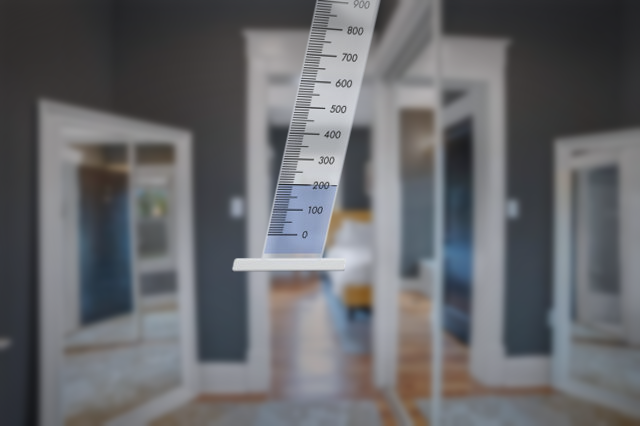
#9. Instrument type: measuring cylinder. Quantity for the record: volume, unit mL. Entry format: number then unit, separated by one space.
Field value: 200 mL
